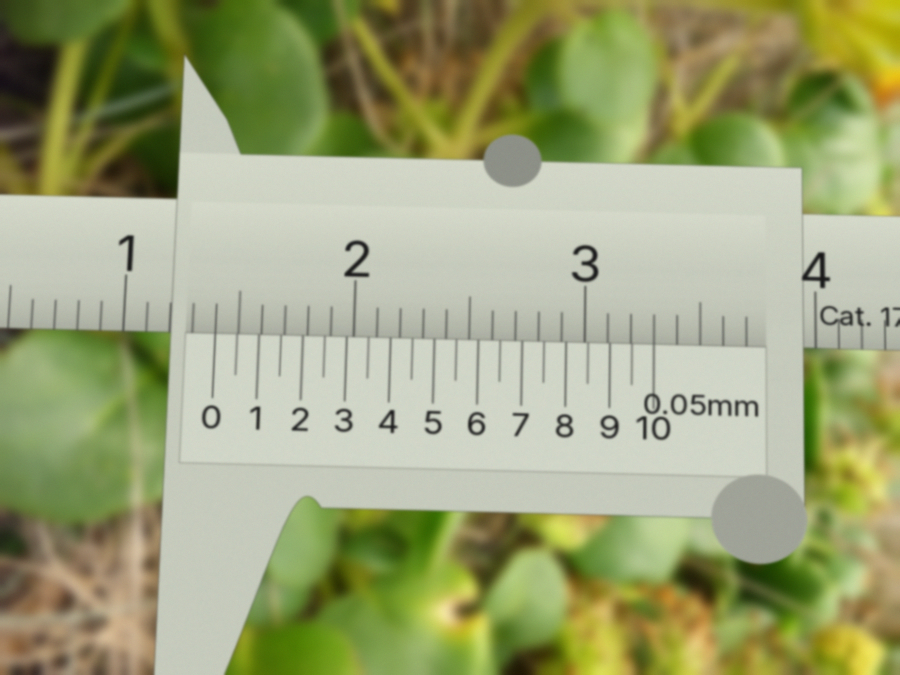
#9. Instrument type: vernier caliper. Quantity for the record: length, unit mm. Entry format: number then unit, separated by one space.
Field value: 14.0 mm
